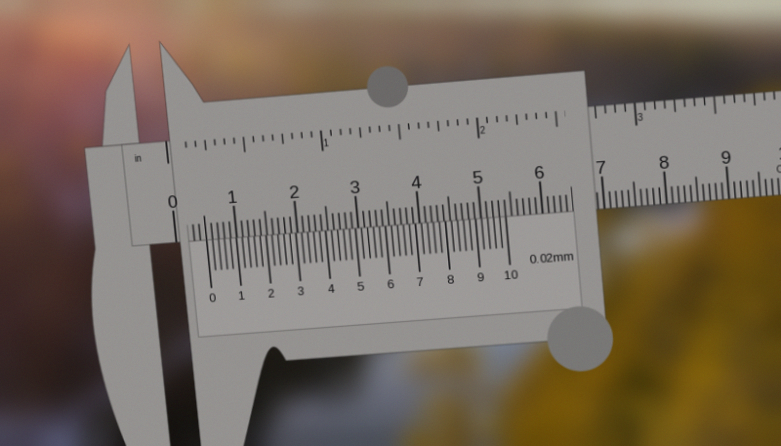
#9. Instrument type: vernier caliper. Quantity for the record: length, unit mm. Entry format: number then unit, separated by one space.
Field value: 5.0 mm
